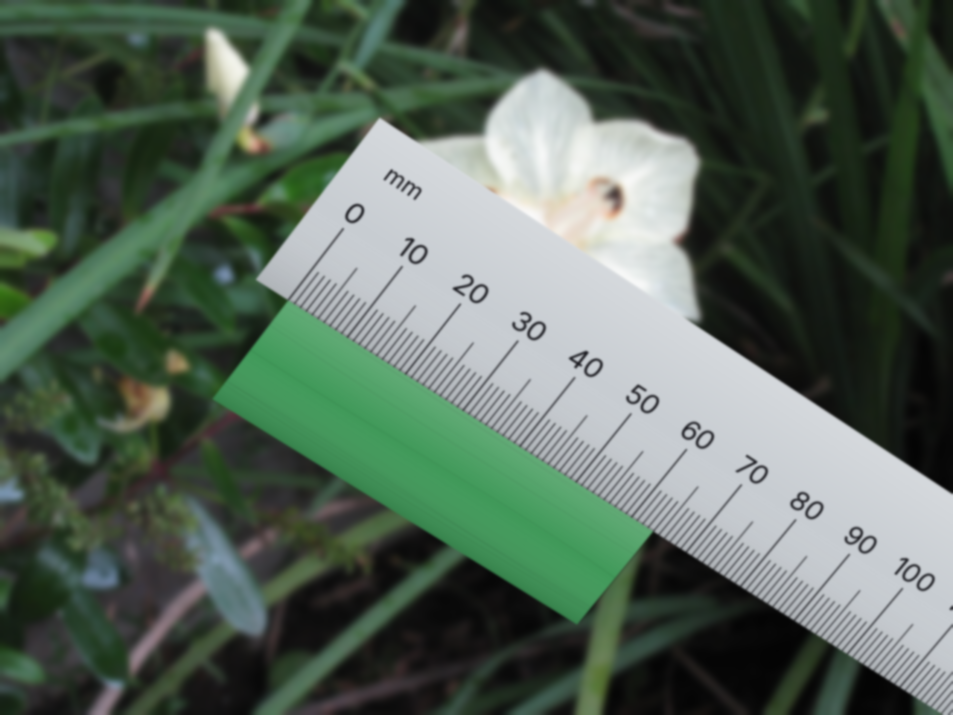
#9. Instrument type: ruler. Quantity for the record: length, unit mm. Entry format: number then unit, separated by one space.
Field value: 64 mm
